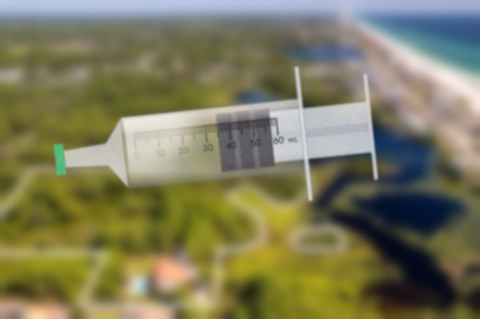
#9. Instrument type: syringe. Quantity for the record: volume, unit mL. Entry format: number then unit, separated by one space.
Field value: 35 mL
